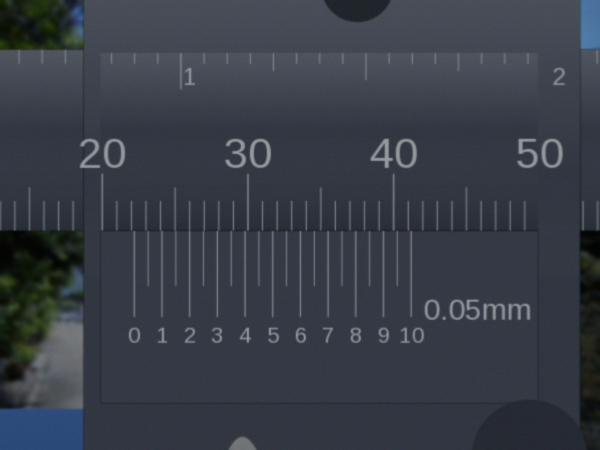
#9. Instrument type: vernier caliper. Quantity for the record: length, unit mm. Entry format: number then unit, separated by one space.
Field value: 22.2 mm
